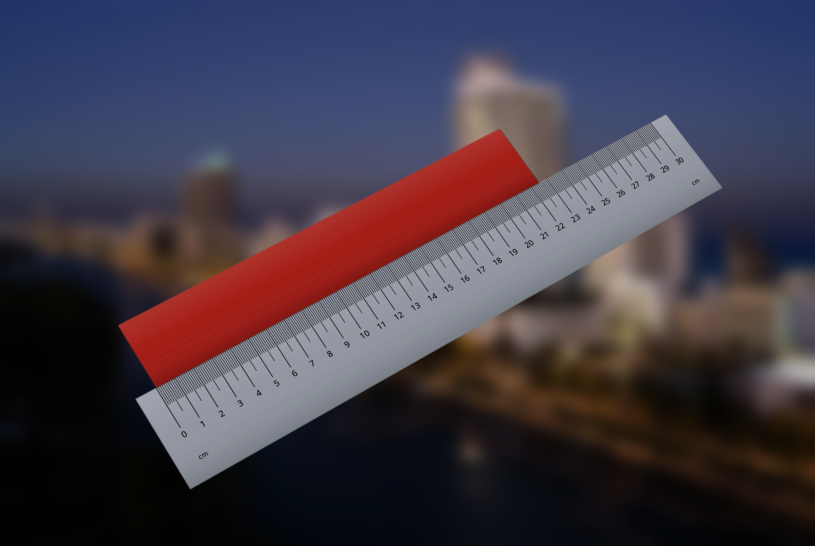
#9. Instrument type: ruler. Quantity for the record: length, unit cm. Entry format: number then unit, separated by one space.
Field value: 22.5 cm
